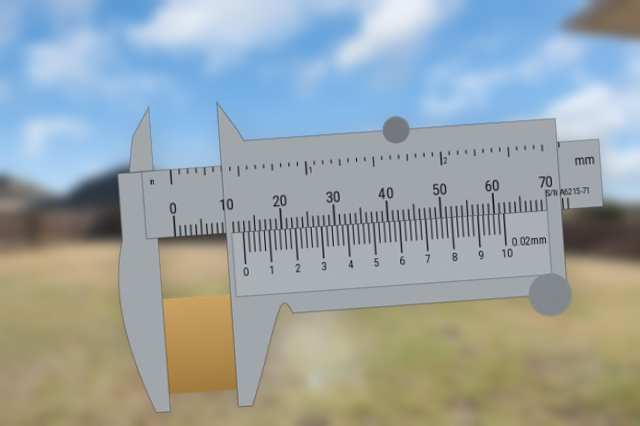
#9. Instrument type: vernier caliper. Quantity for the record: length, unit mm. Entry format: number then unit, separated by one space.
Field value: 12.8 mm
